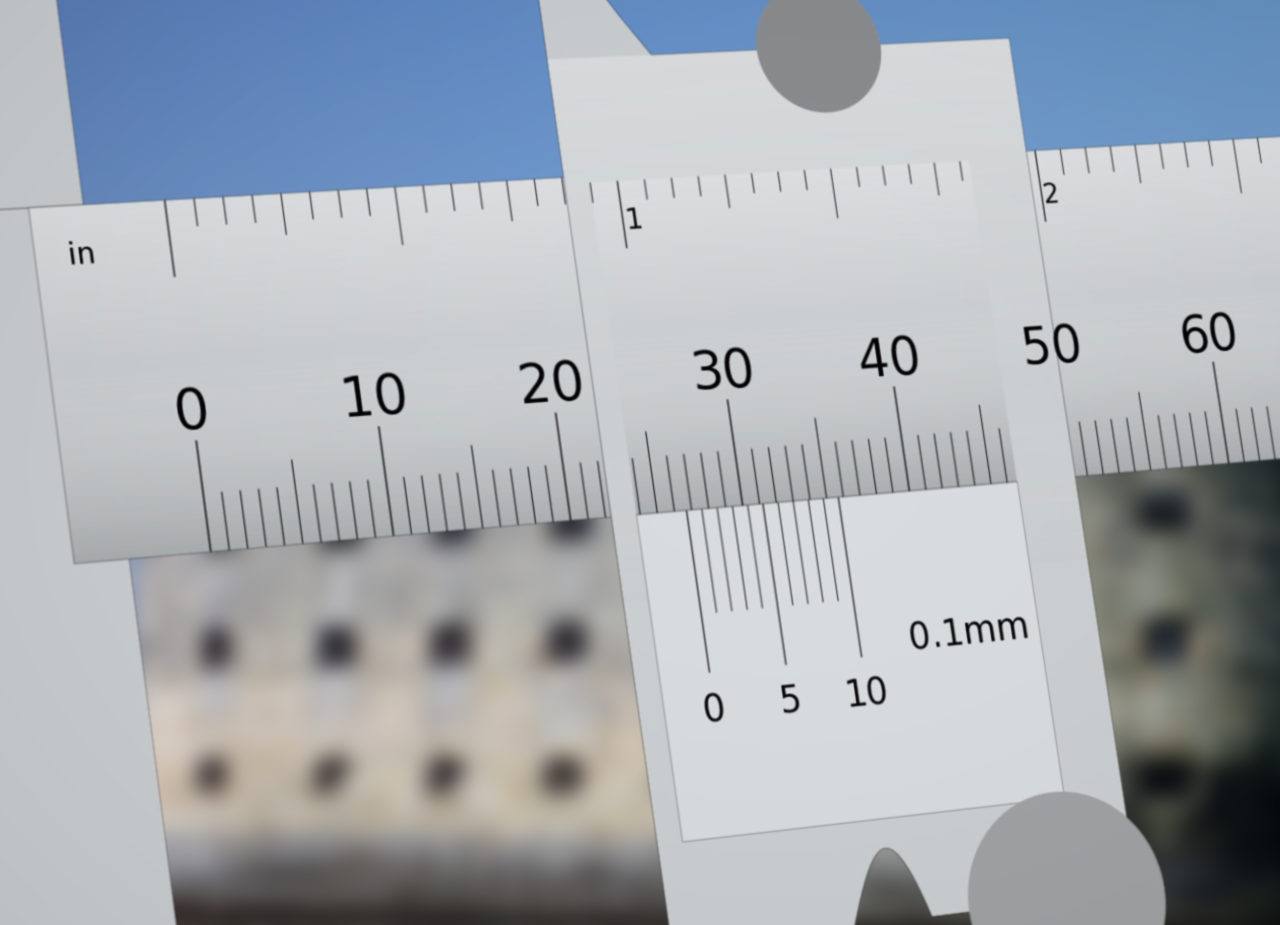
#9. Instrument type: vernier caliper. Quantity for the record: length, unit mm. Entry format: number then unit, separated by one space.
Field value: 26.7 mm
